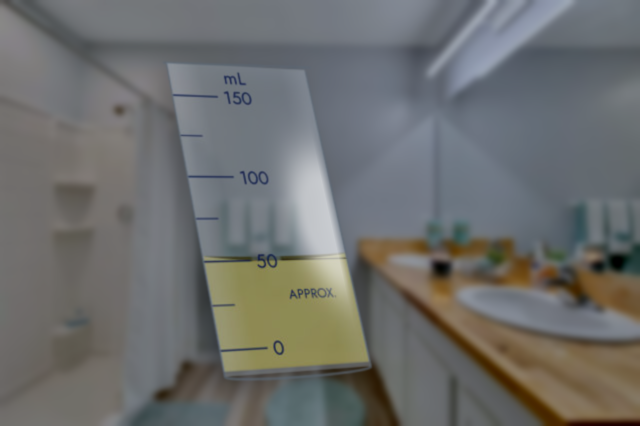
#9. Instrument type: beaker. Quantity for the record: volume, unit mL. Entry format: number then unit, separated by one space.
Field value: 50 mL
